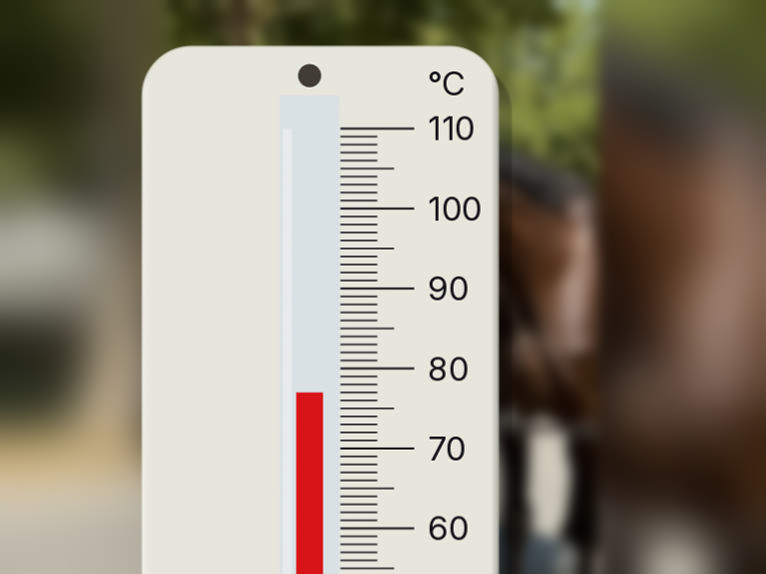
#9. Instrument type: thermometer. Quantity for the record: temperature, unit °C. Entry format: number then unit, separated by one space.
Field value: 77 °C
